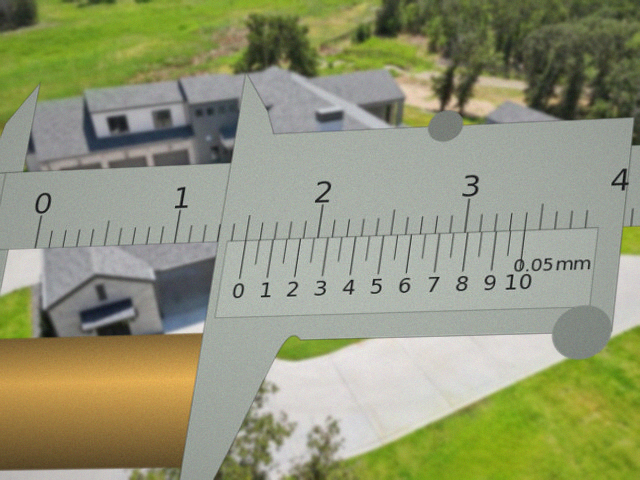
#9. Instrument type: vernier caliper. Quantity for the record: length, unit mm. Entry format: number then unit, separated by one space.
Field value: 15.0 mm
